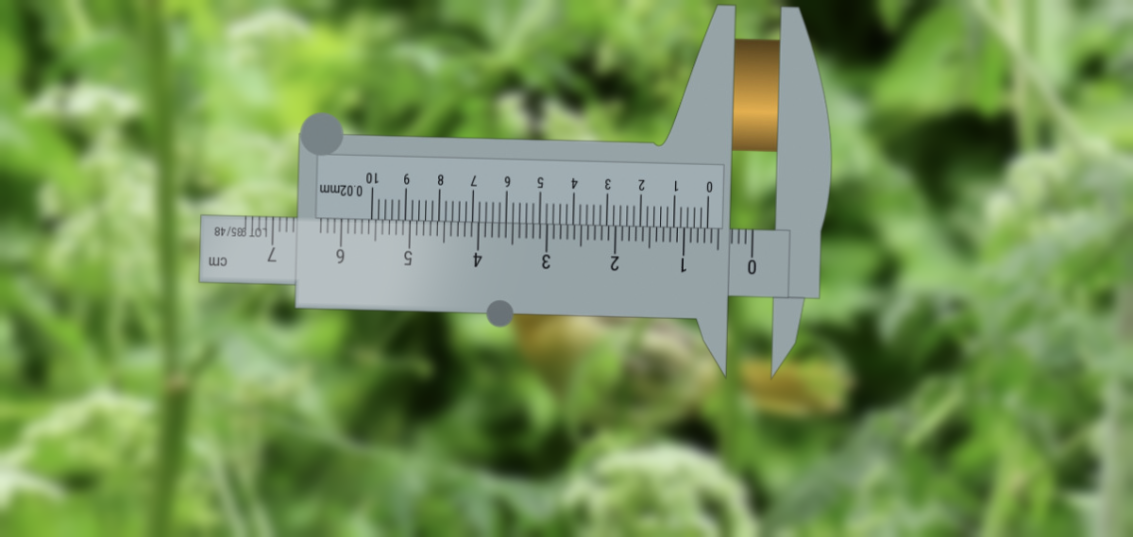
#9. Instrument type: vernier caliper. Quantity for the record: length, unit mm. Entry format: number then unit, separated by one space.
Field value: 6.6 mm
